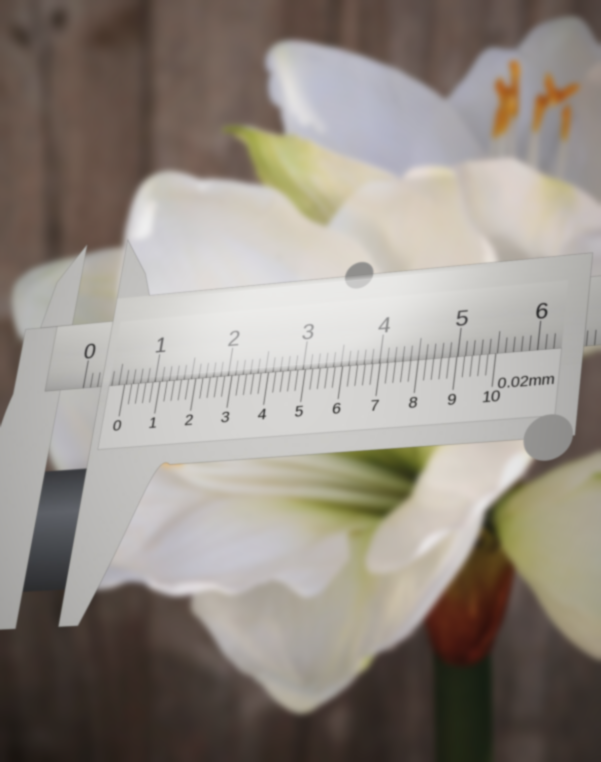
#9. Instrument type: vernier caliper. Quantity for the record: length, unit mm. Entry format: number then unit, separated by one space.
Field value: 5.8 mm
